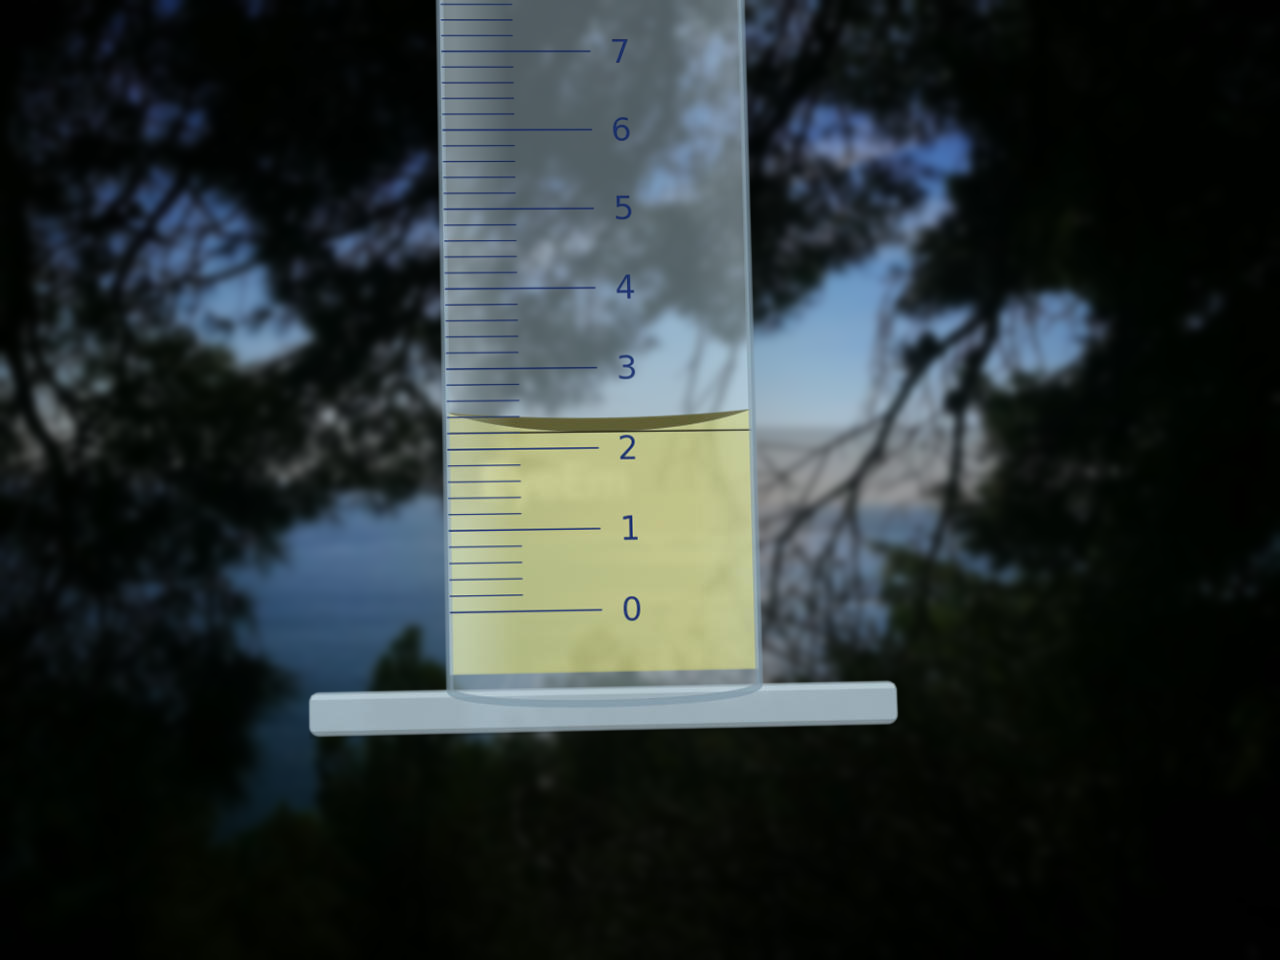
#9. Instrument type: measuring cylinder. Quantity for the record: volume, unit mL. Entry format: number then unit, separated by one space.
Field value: 2.2 mL
